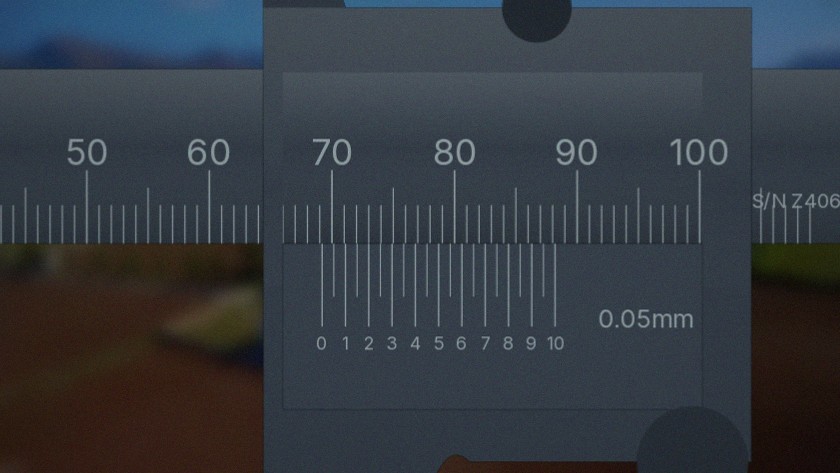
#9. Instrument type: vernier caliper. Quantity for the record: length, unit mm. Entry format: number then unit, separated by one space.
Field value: 69.2 mm
